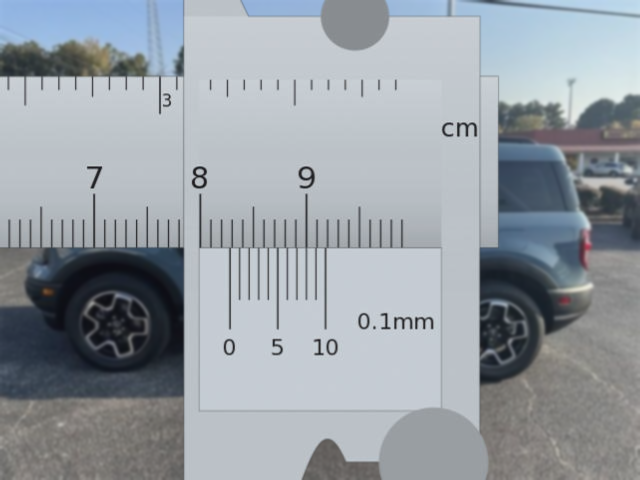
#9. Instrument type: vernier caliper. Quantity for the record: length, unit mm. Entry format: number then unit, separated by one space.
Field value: 82.8 mm
